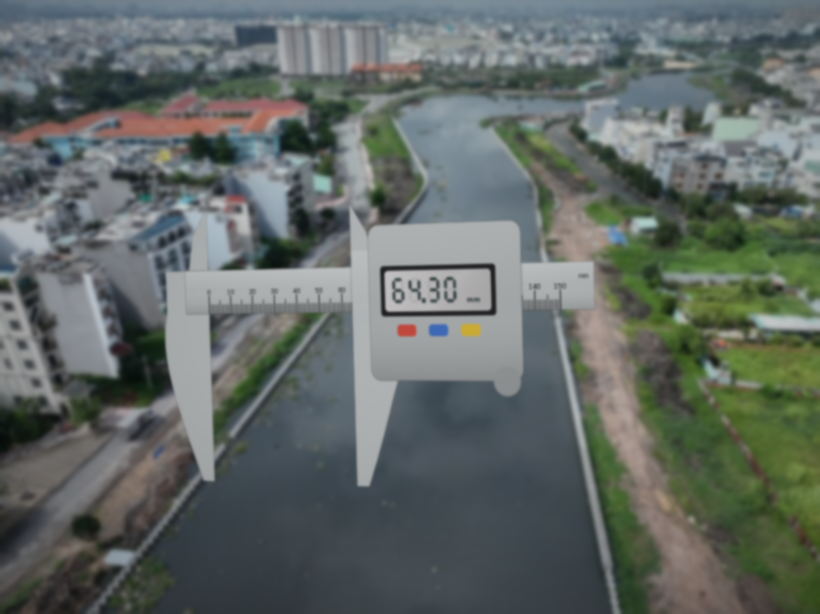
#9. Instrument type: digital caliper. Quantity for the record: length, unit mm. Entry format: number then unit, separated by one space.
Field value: 64.30 mm
